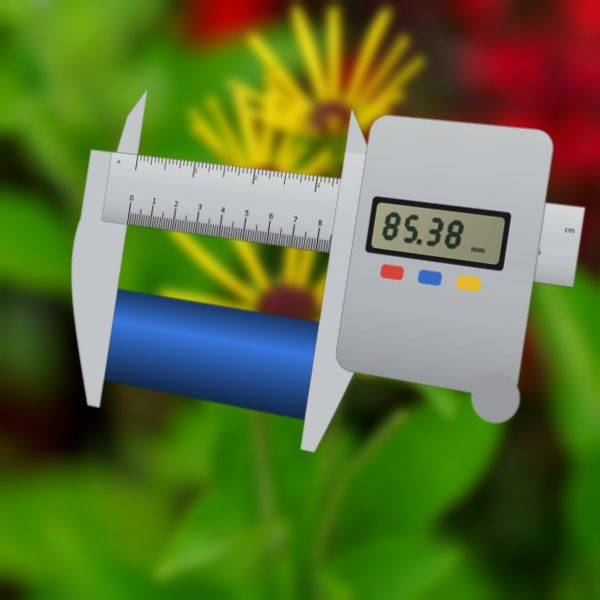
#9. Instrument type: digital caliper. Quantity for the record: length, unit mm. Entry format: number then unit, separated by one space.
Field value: 85.38 mm
